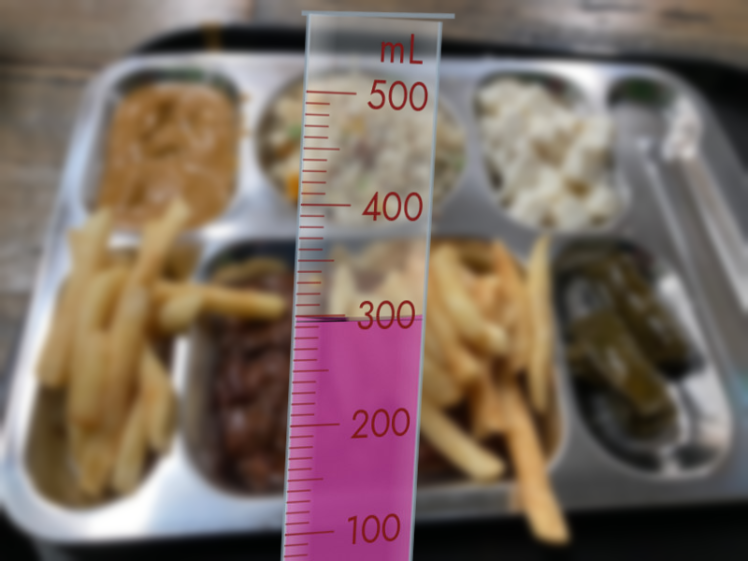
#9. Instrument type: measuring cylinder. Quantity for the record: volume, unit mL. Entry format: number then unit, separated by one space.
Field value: 295 mL
